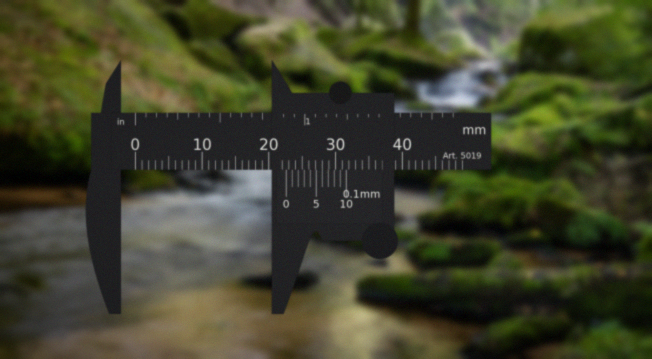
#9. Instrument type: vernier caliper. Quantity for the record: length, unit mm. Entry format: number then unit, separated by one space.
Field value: 22.6 mm
